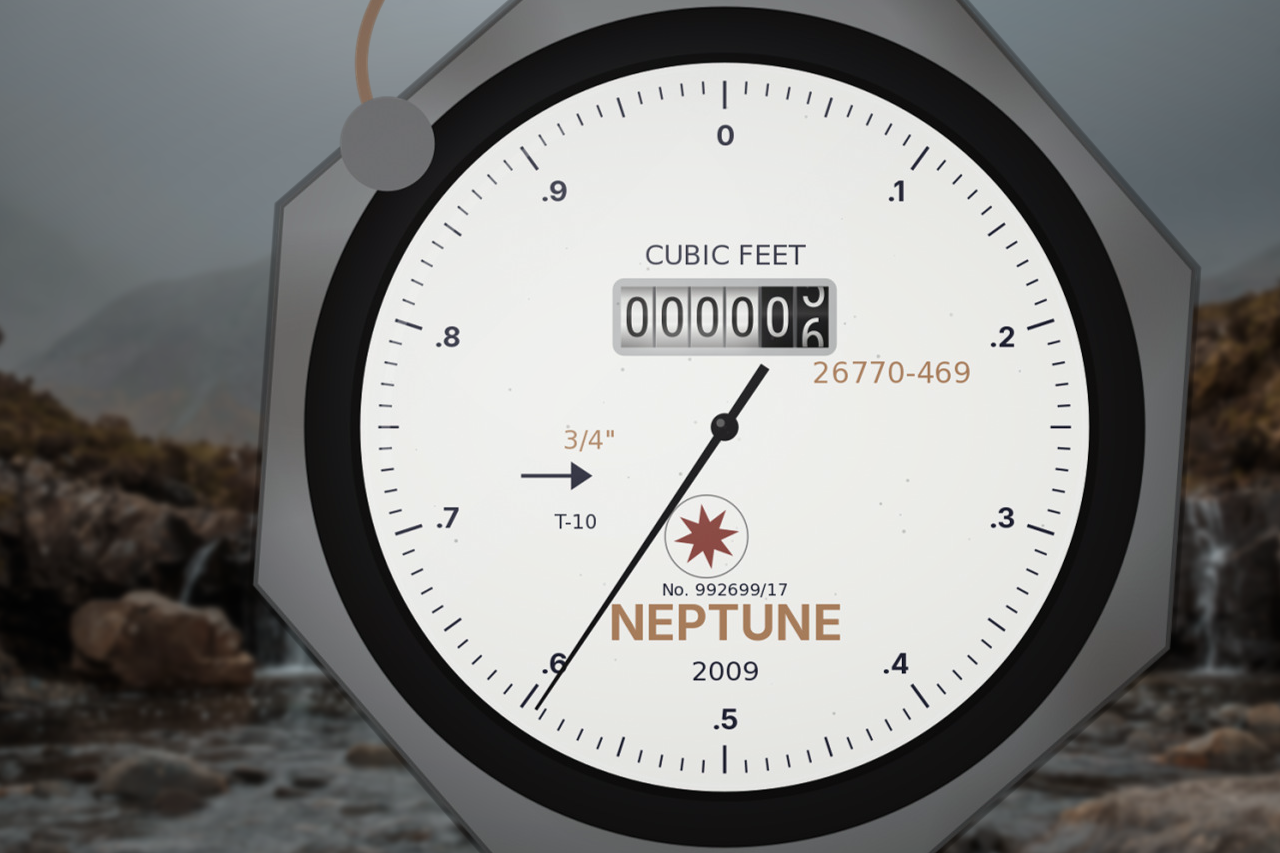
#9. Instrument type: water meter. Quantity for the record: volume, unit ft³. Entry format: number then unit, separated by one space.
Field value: 5.59 ft³
